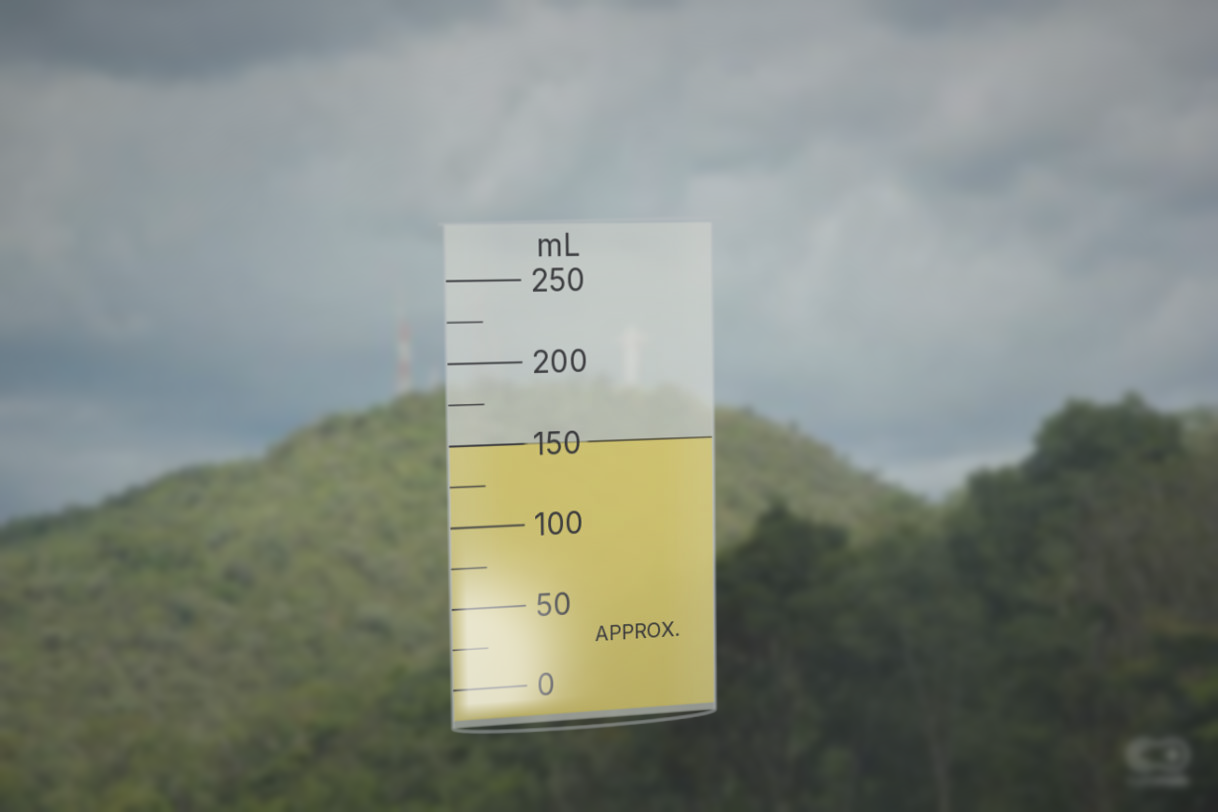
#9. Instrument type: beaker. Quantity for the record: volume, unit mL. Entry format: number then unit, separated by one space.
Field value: 150 mL
